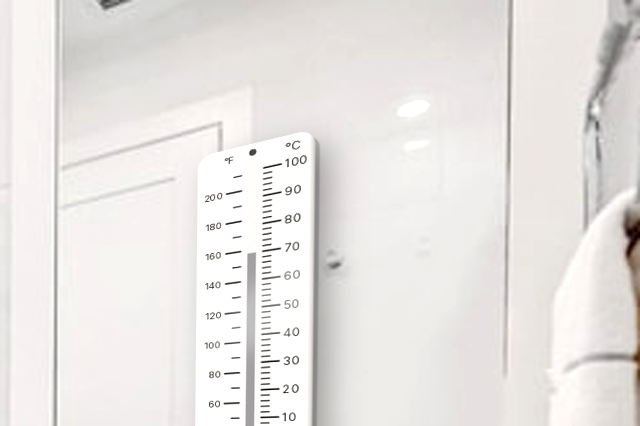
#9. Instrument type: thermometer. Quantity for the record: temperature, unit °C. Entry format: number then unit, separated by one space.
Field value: 70 °C
